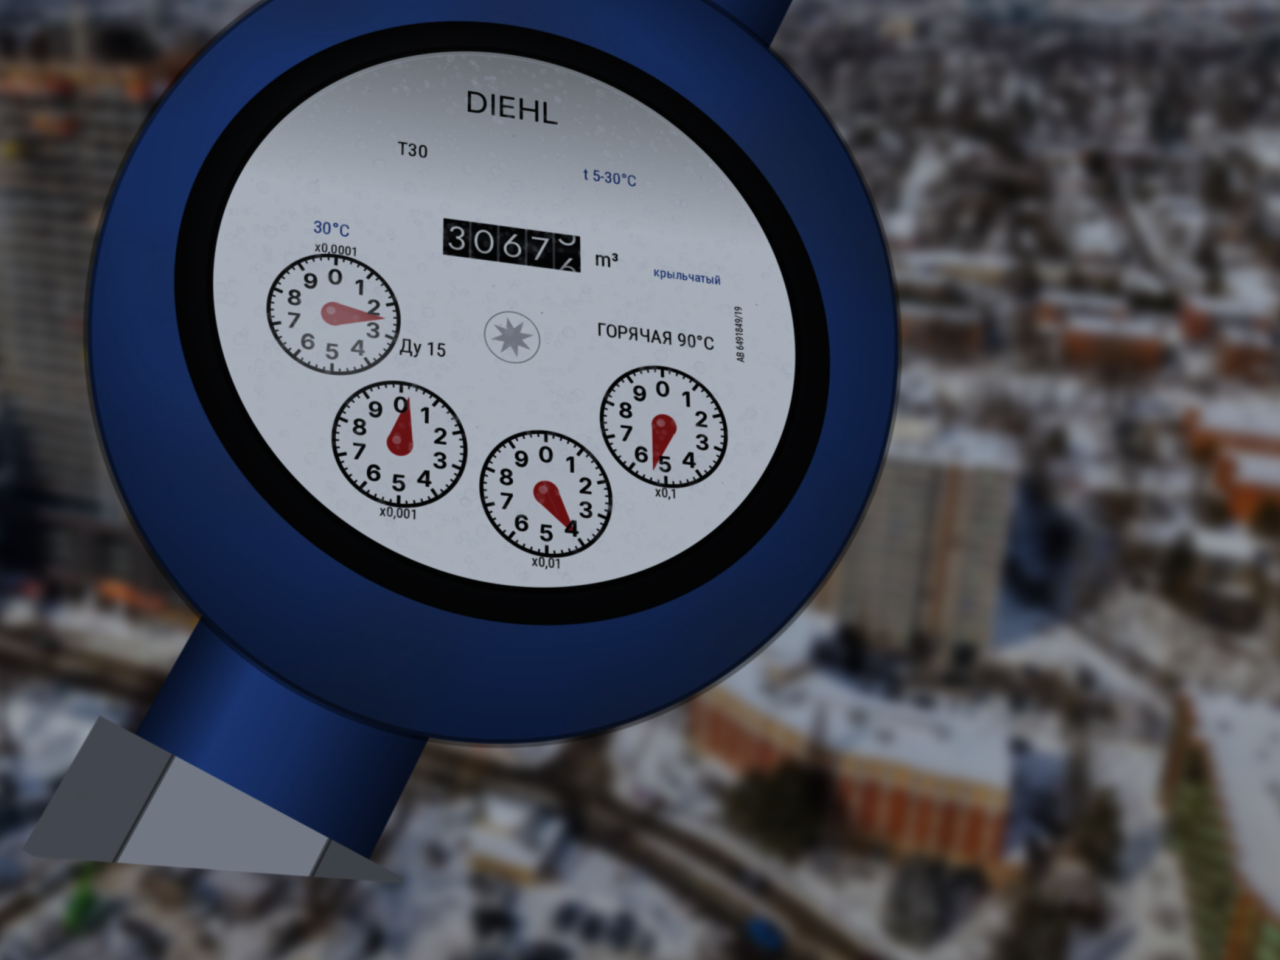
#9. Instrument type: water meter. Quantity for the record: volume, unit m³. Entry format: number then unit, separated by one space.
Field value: 30675.5402 m³
